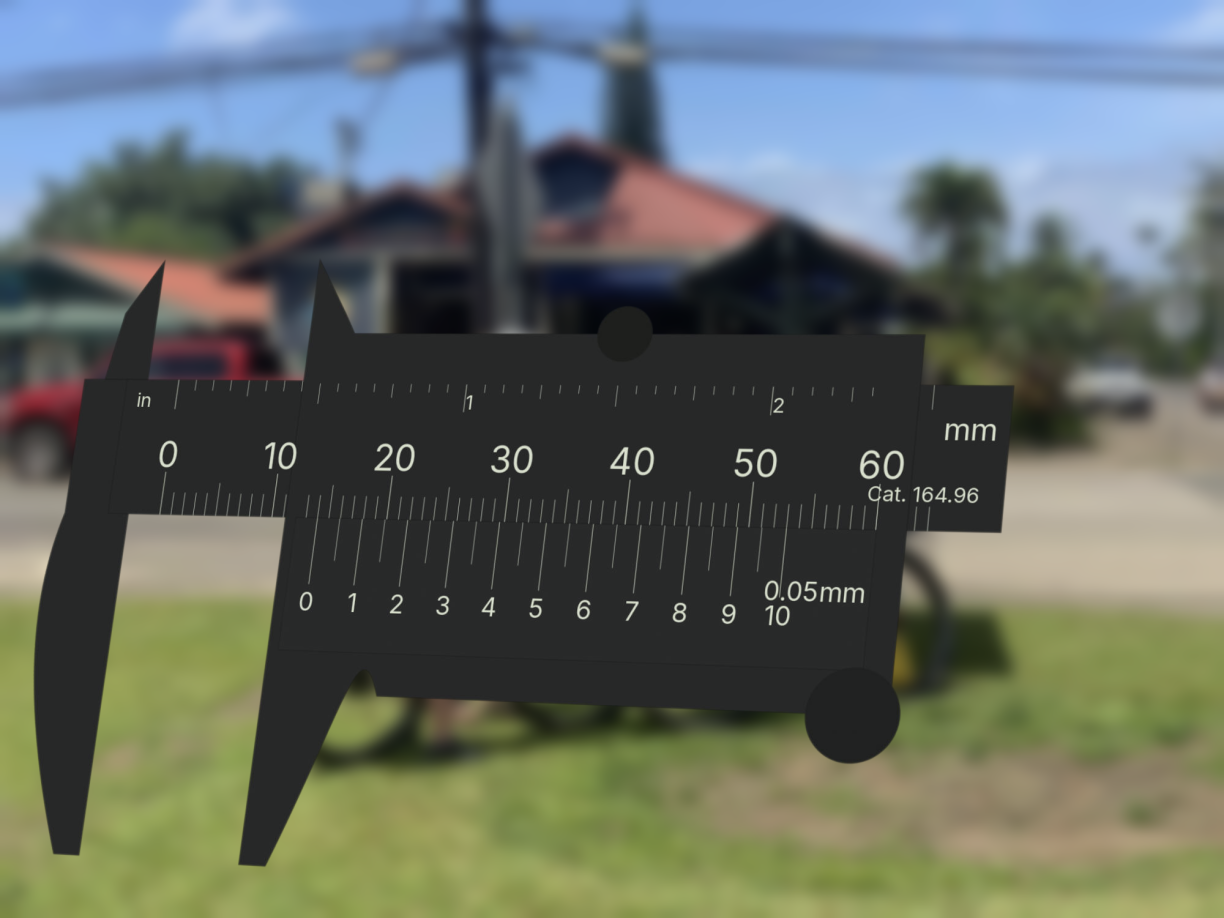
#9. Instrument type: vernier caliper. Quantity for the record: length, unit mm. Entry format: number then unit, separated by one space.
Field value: 14.0 mm
